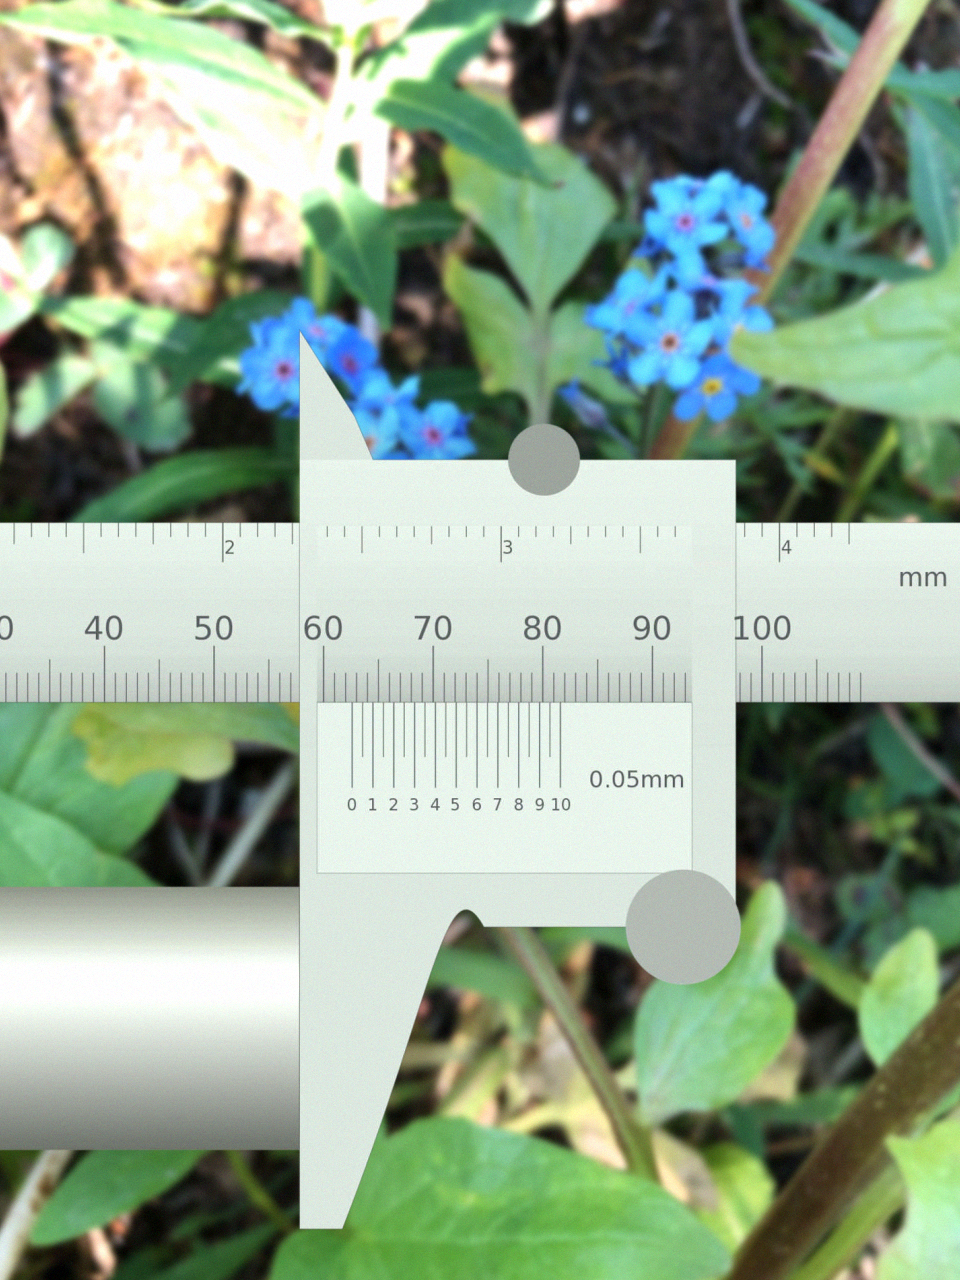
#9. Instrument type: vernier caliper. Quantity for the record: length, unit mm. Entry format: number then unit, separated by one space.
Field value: 62.6 mm
